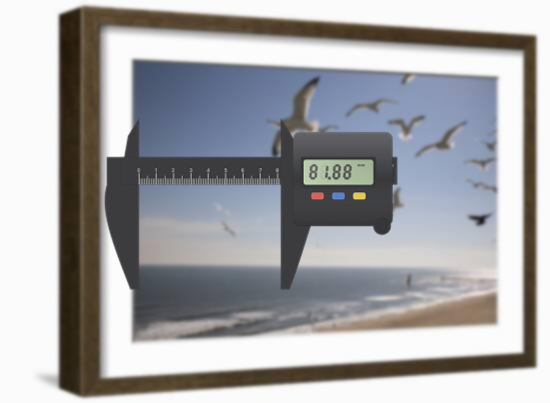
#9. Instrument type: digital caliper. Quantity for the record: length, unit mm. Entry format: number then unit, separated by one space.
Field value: 81.88 mm
